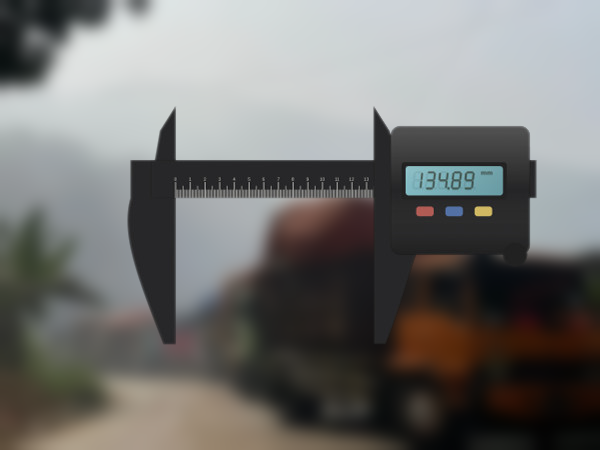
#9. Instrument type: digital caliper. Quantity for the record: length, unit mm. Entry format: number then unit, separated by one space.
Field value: 134.89 mm
